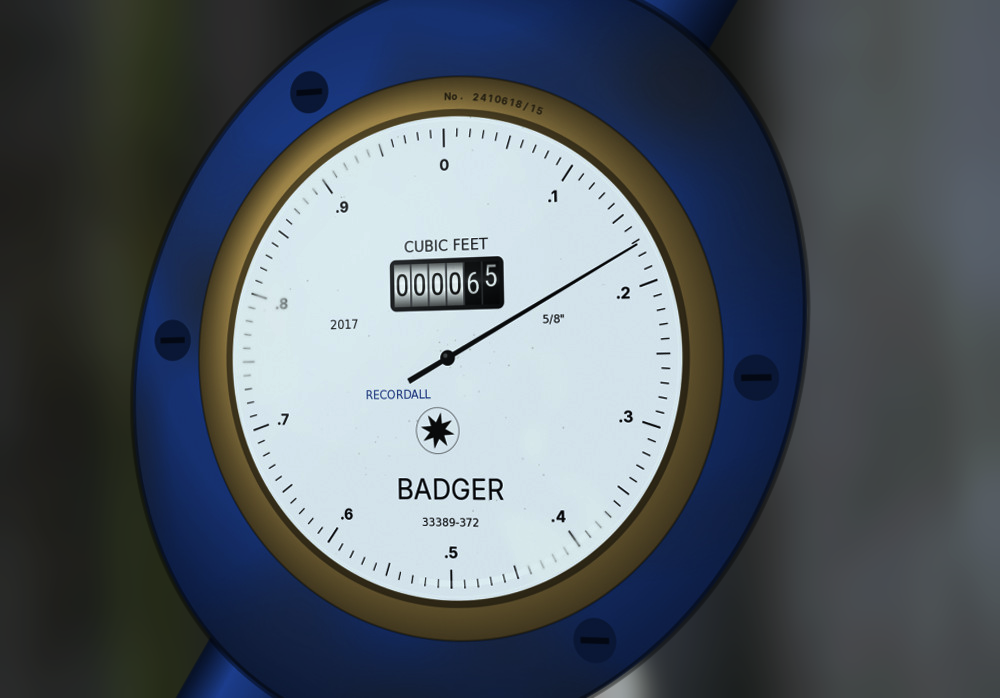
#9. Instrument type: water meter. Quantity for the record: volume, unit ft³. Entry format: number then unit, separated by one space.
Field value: 65.17 ft³
